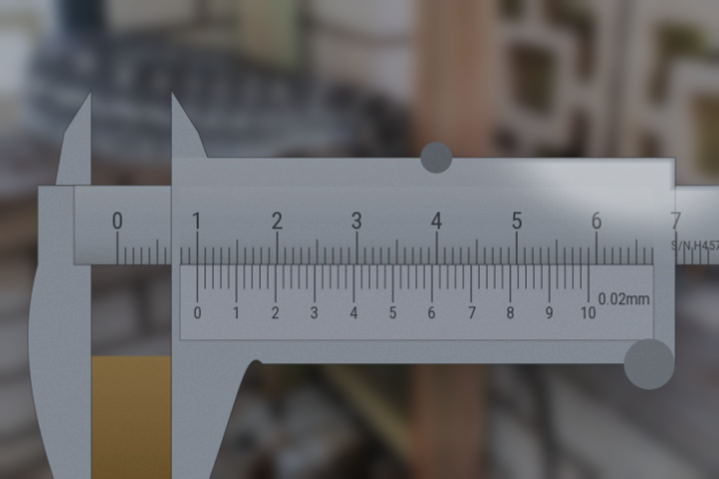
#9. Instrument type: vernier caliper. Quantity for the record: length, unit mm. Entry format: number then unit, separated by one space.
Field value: 10.0 mm
